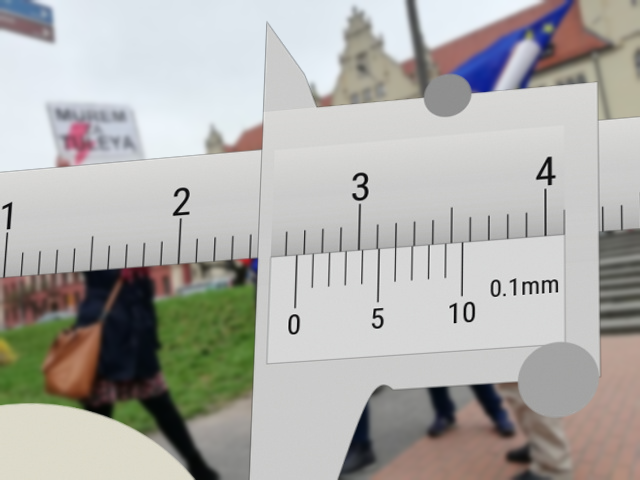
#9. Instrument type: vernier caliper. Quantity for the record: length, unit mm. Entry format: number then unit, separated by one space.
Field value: 26.6 mm
